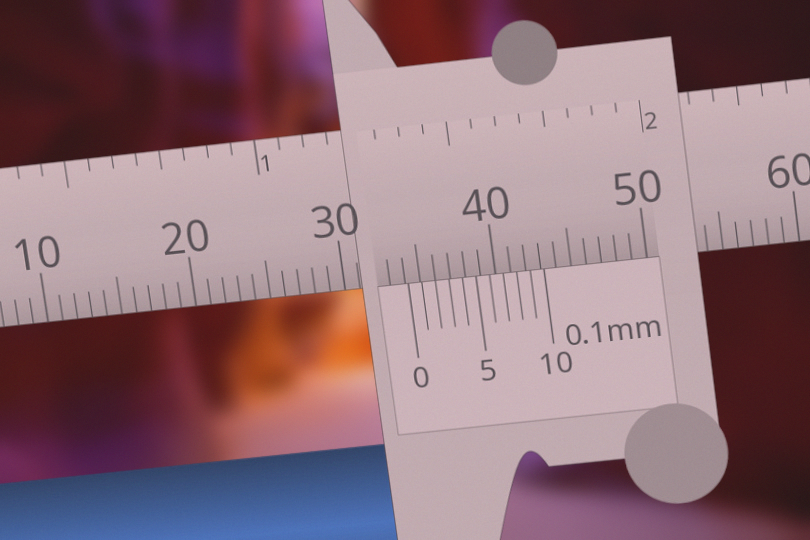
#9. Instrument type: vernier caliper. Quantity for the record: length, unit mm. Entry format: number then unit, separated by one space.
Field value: 34.2 mm
